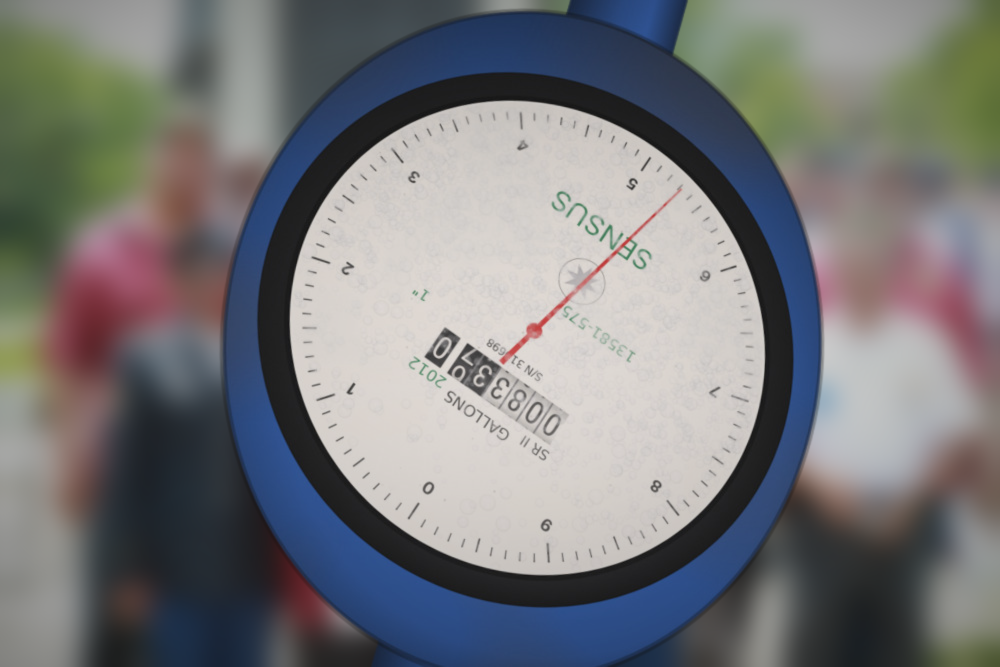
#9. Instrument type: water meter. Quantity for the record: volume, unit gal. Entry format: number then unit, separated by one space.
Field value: 83365.3 gal
